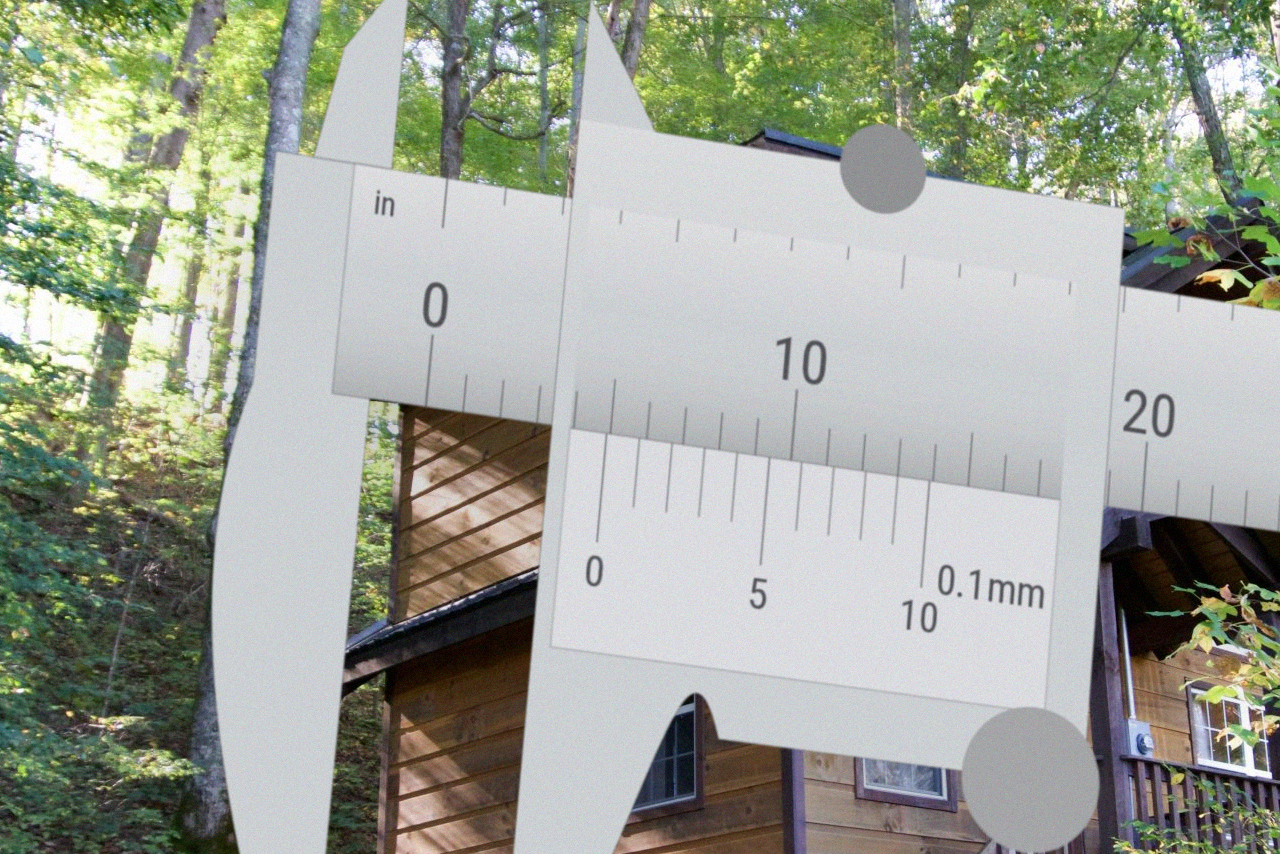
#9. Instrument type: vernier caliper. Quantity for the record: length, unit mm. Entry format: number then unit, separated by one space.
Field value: 4.9 mm
